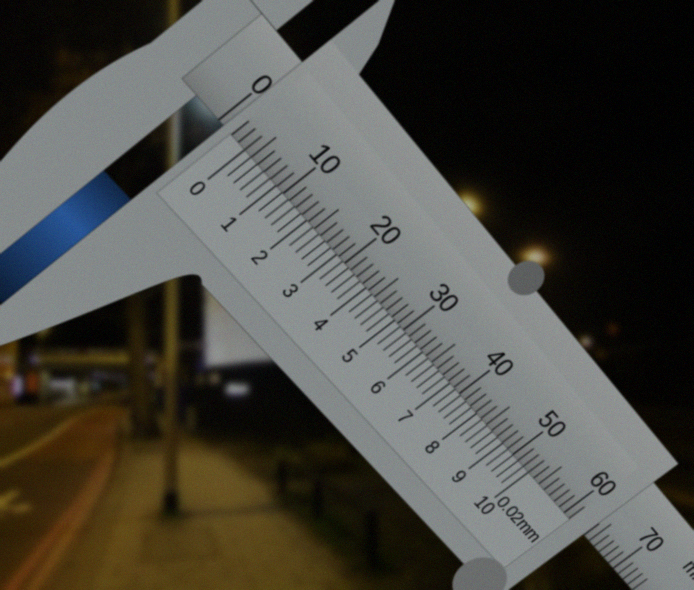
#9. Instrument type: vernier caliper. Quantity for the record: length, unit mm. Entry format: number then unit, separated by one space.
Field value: 4.0 mm
